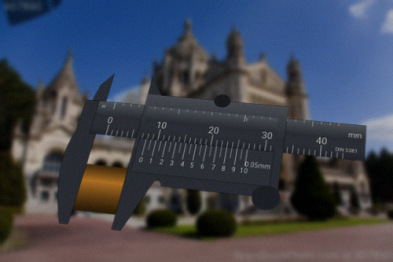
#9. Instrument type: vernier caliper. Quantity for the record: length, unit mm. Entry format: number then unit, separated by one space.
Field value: 7.8 mm
